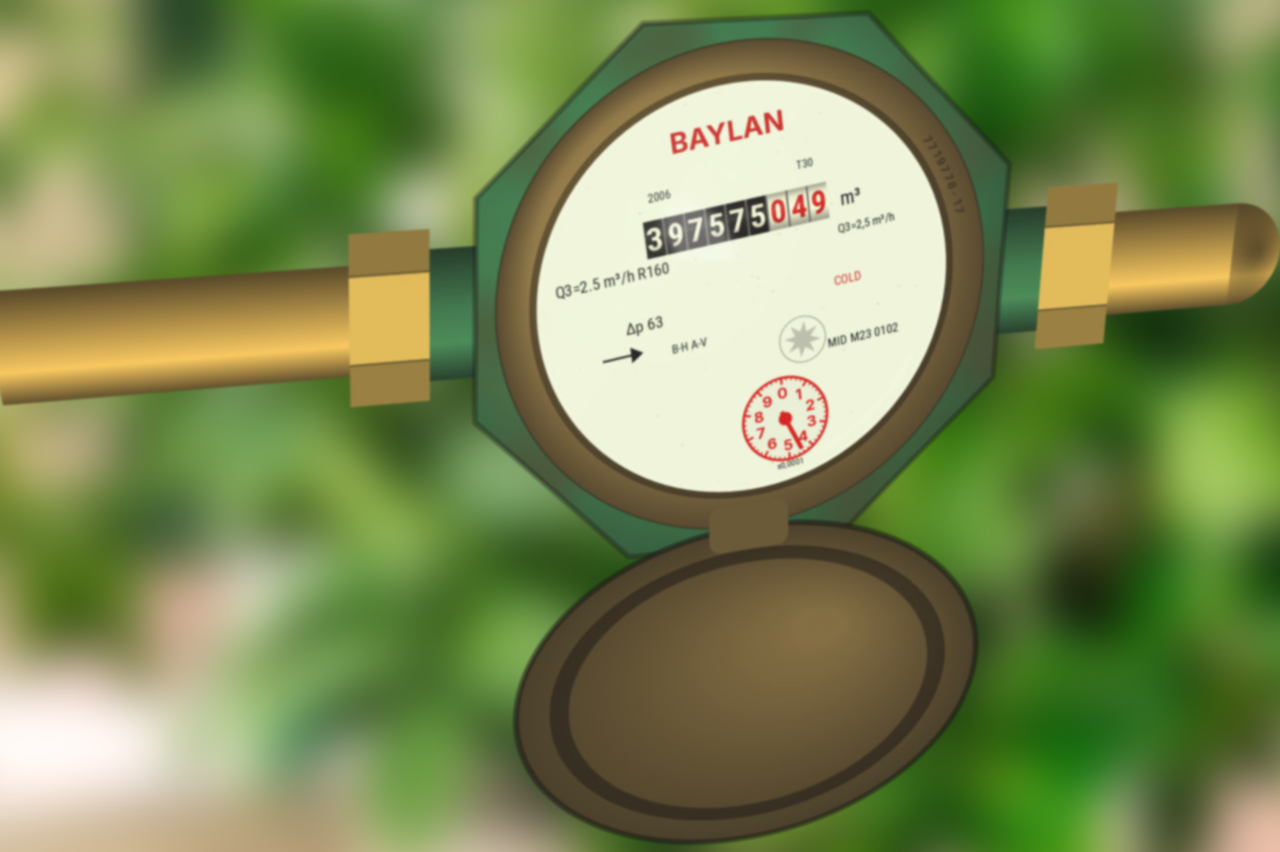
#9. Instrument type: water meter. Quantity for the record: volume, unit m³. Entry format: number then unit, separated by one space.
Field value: 397575.0494 m³
